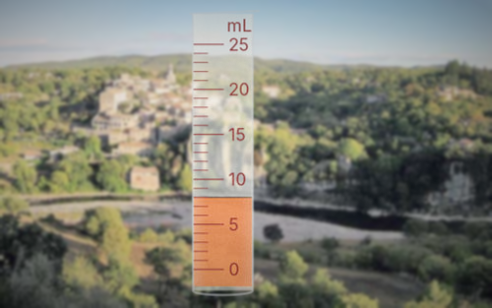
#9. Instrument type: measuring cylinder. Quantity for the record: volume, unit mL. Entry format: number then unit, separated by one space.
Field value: 8 mL
